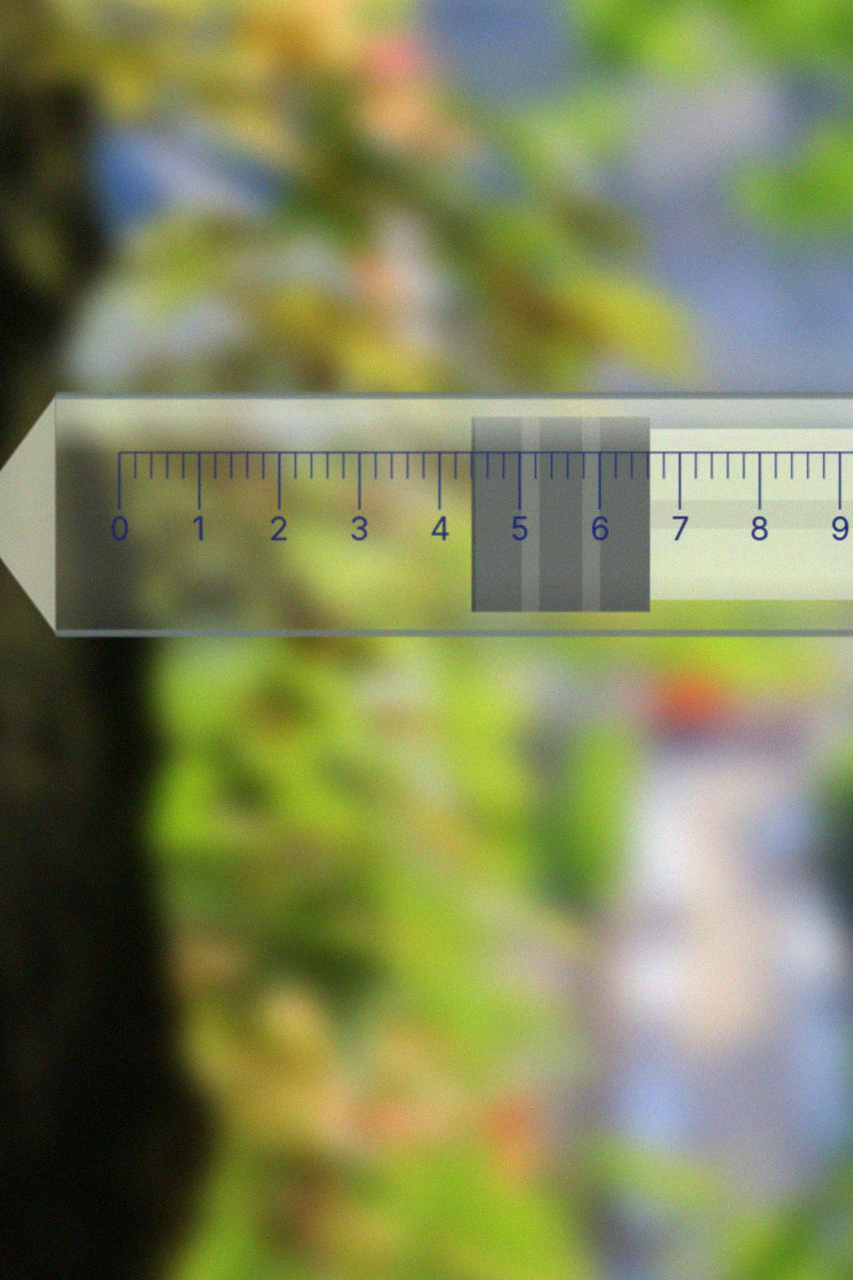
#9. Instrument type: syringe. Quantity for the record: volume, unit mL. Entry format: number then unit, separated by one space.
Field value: 4.4 mL
